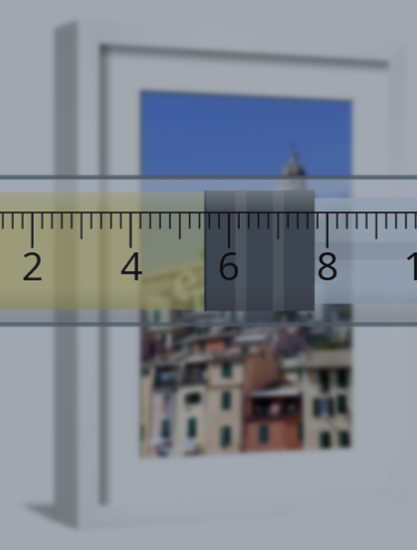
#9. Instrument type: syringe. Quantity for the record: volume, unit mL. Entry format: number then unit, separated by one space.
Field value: 5.5 mL
